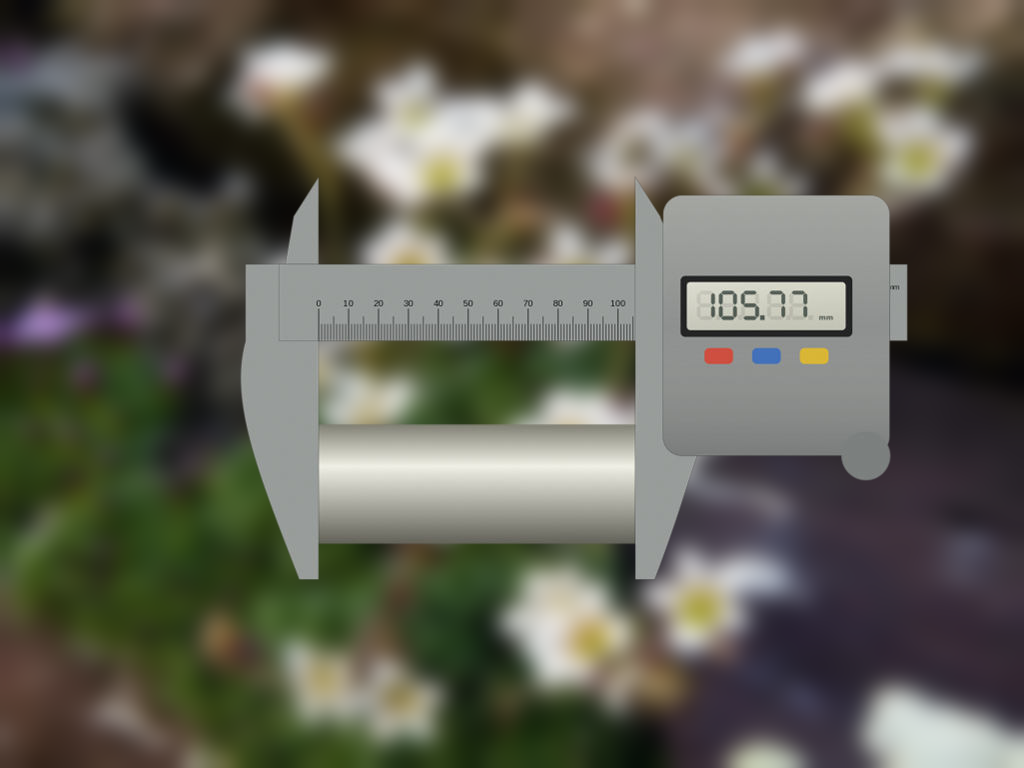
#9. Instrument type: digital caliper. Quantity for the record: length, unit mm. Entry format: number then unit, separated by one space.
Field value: 105.77 mm
